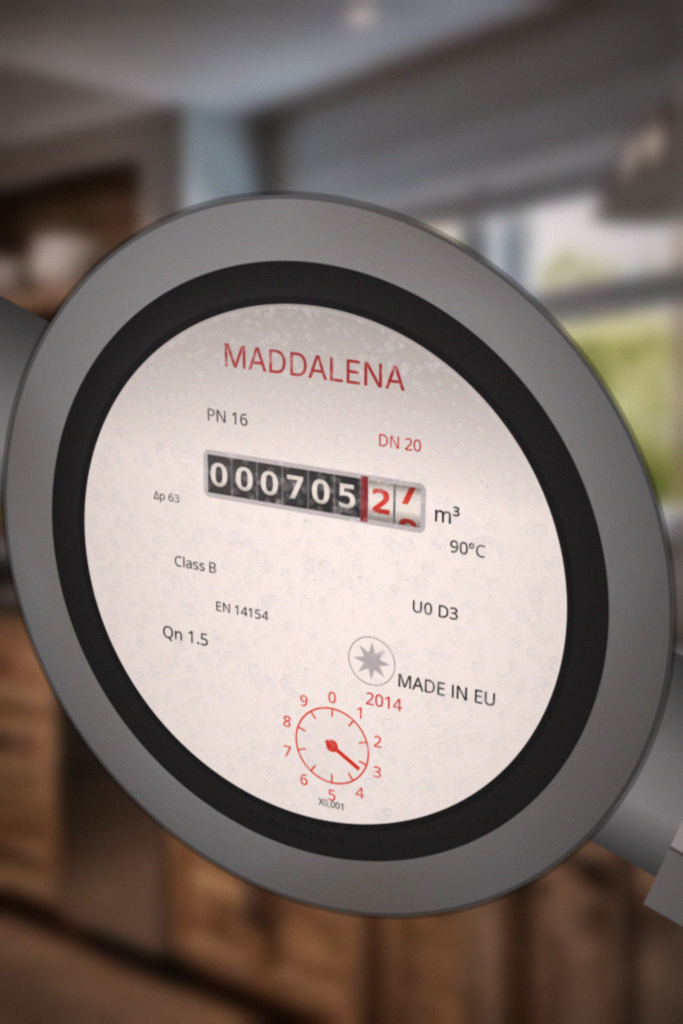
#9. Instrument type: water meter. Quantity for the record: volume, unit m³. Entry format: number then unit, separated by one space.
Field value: 705.273 m³
